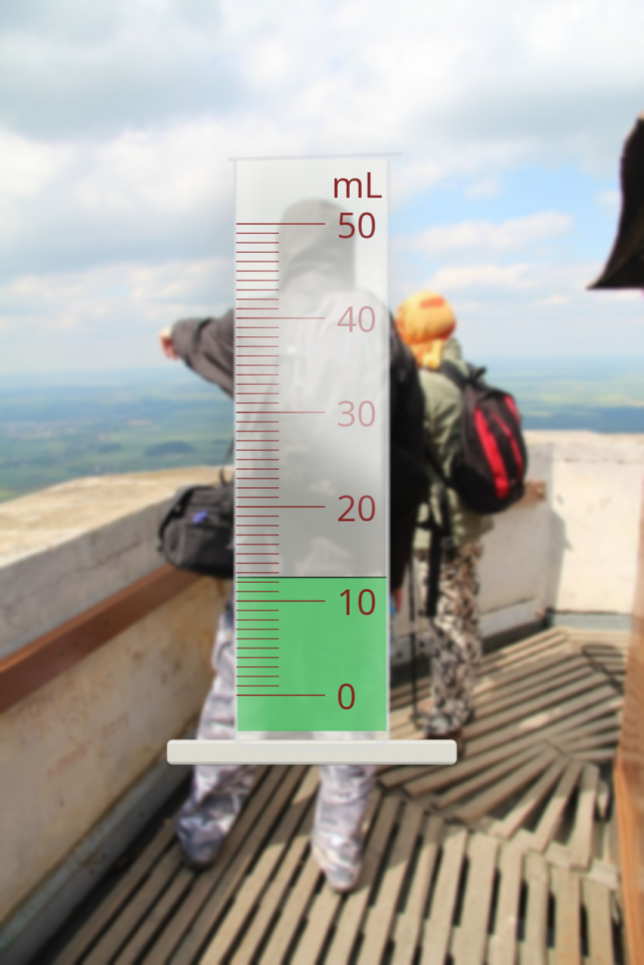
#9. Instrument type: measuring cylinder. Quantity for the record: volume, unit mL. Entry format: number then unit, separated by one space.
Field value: 12.5 mL
